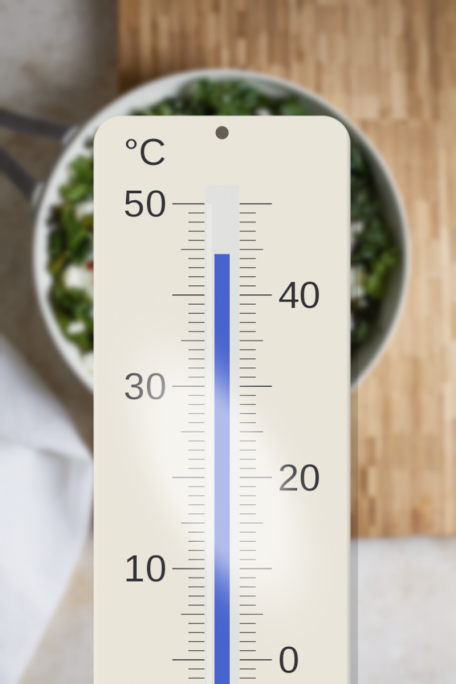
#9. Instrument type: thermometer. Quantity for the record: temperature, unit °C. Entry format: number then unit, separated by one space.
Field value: 44.5 °C
